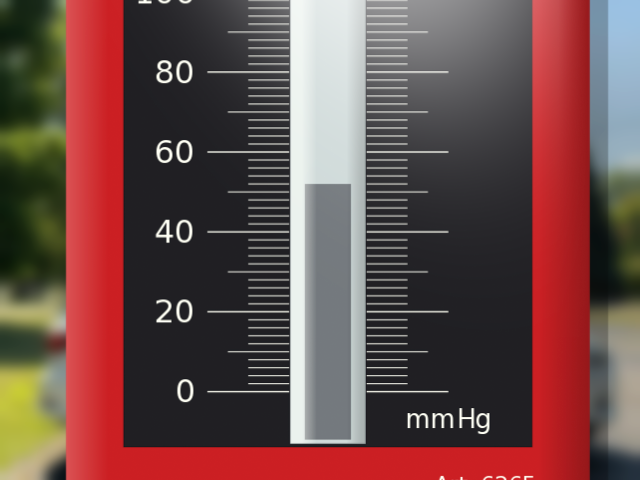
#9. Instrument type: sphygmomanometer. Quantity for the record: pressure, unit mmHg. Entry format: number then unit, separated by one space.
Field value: 52 mmHg
